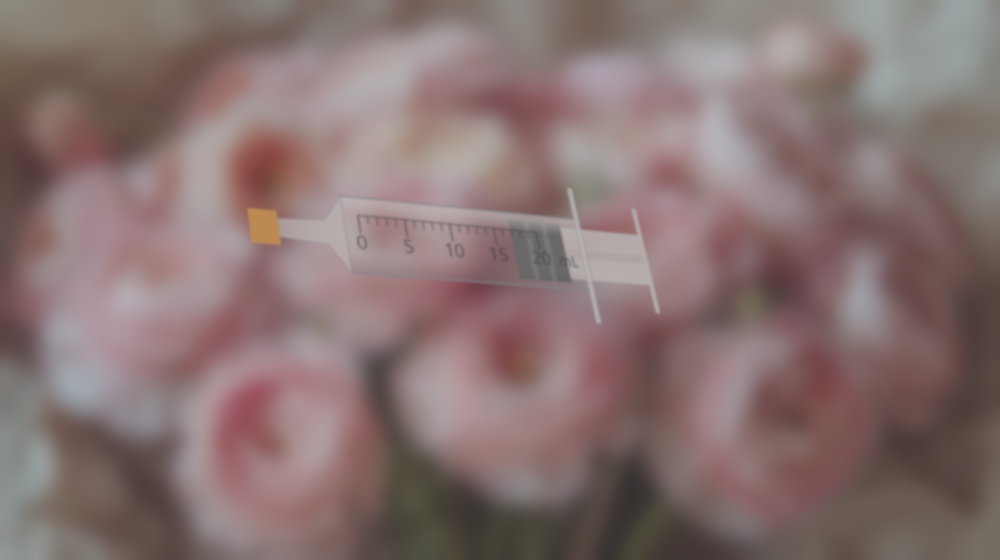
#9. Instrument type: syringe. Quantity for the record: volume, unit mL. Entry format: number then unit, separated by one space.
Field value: 17 mL
